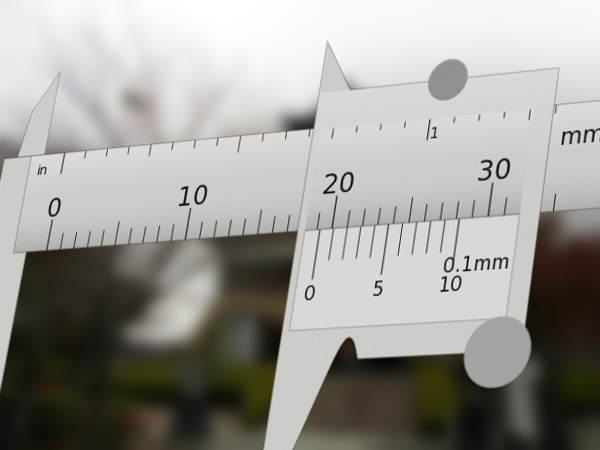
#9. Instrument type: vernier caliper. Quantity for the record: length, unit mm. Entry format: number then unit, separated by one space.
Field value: 19.2 mm
